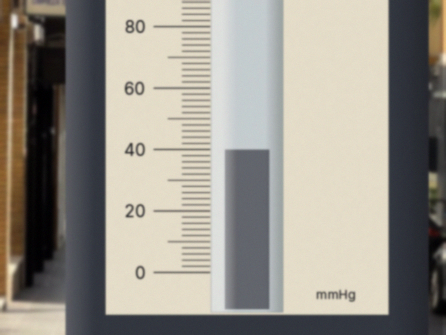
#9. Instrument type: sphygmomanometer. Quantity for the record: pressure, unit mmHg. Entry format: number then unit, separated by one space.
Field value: 40 mmHg
